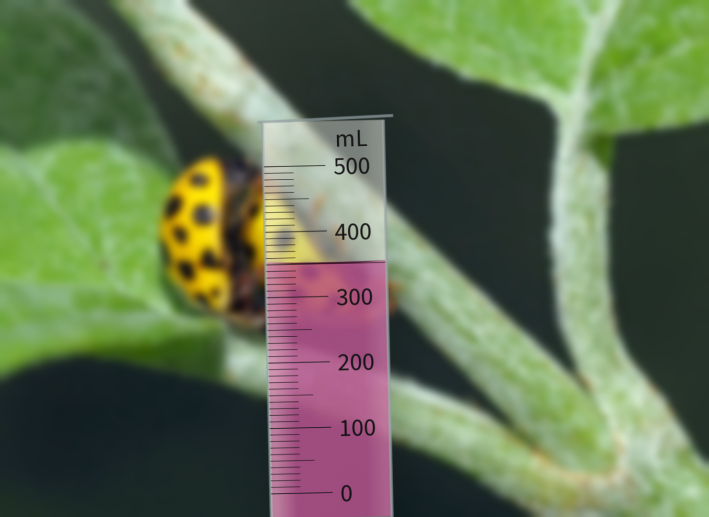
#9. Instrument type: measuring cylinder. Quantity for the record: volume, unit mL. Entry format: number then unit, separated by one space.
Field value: 350 mL
